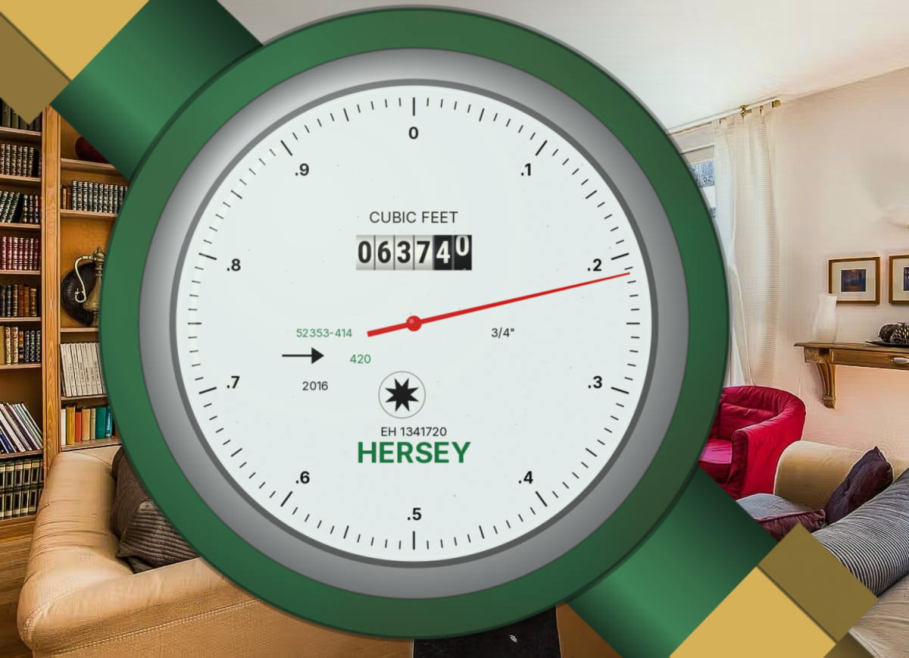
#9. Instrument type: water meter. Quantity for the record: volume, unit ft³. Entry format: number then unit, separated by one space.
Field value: 63740.21 ft³
